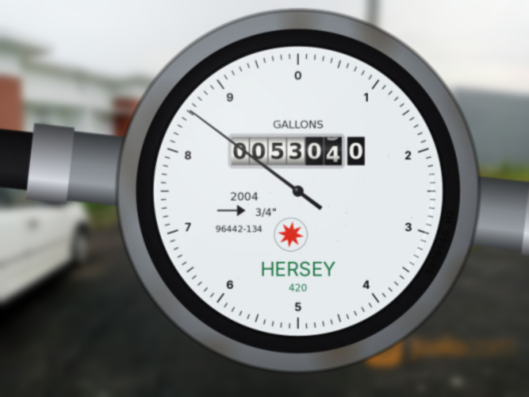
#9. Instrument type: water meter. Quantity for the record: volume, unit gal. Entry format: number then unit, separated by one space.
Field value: 53038.5 gal
